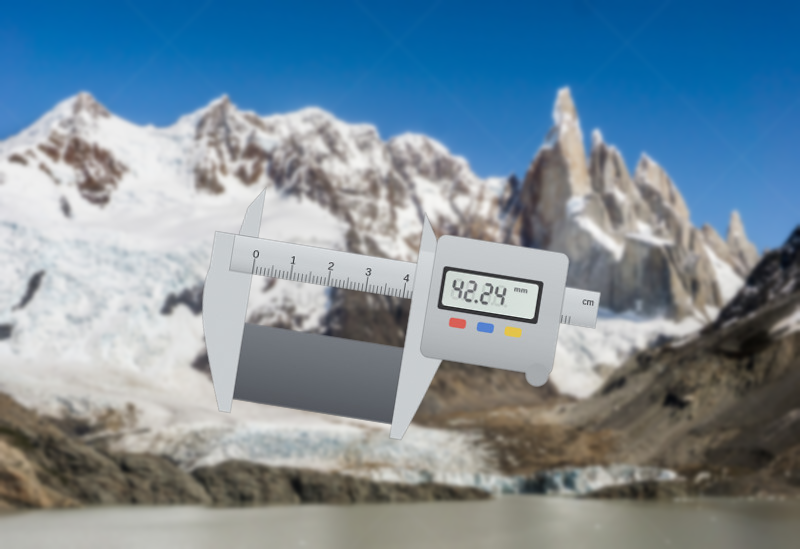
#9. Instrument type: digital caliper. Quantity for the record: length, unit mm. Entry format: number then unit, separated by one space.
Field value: 42.24 mm
